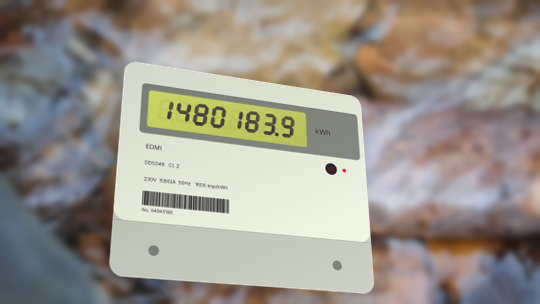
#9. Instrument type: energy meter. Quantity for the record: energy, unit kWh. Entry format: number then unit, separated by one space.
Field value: 1480183.9 kWh
